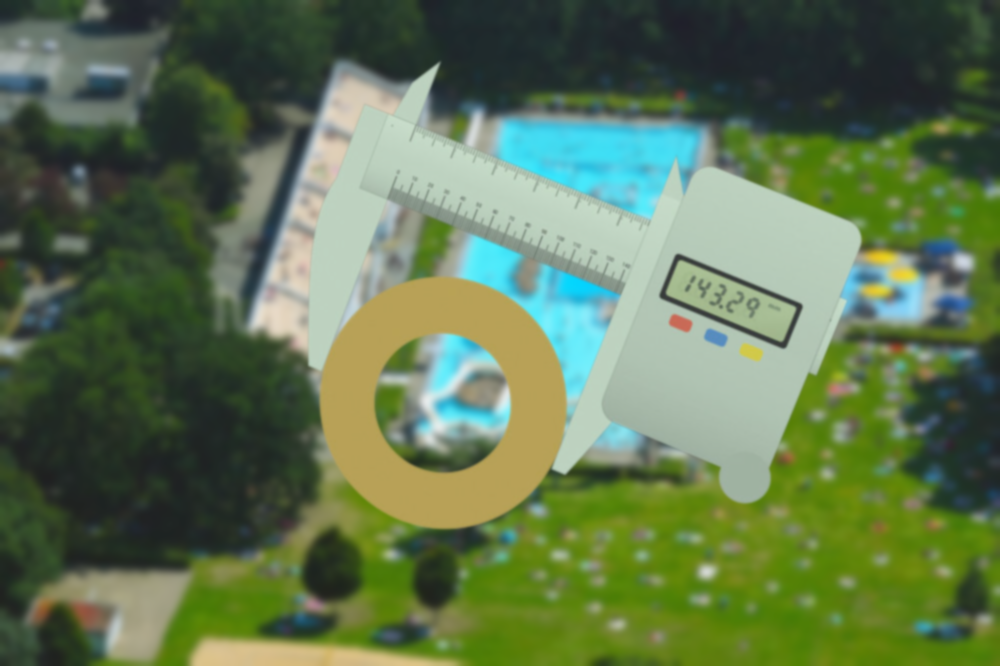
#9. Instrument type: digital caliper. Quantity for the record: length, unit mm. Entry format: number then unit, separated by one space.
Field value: 143.29 mm
